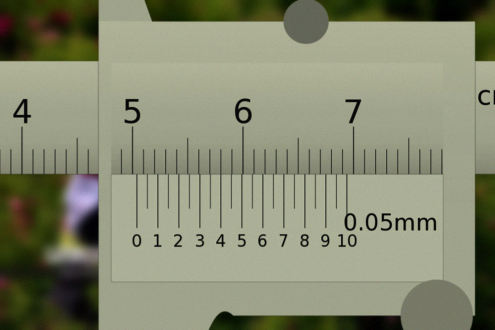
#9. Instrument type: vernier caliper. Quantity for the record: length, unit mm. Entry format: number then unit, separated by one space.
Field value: 50.4 mm
